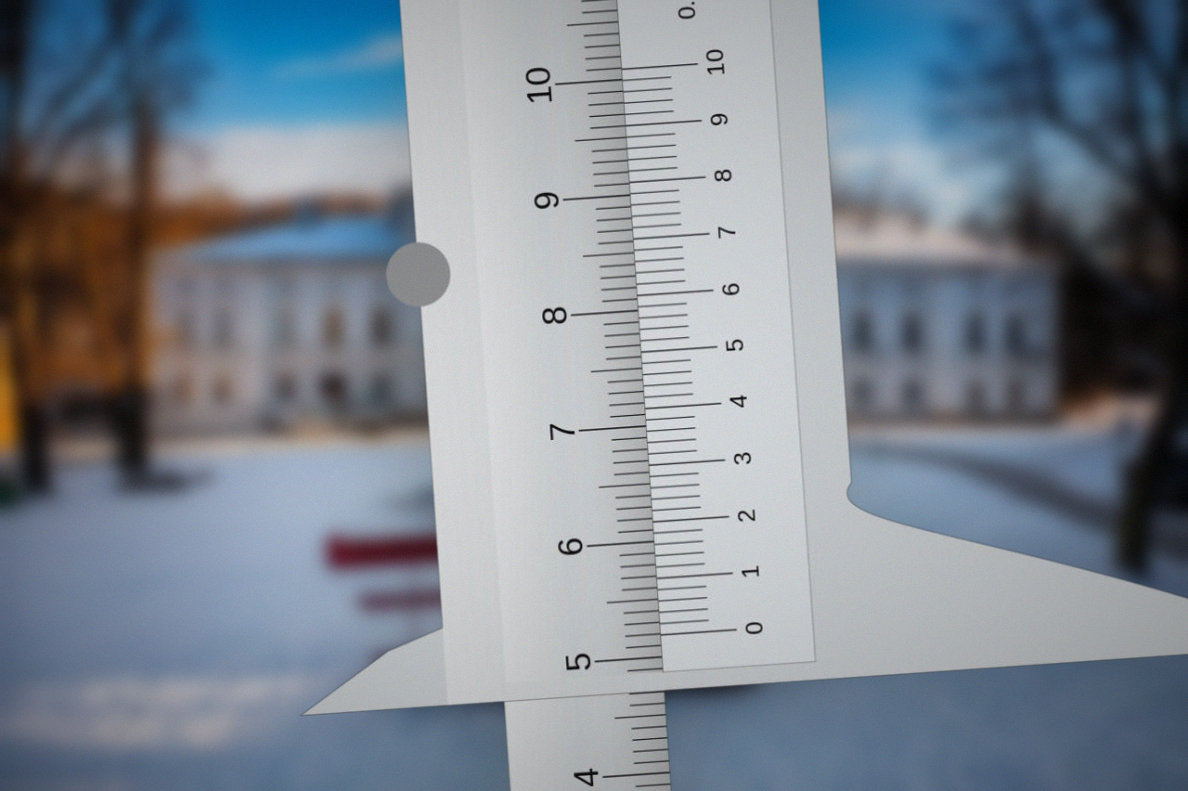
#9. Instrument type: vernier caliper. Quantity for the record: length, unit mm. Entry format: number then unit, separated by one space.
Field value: 51.9 mm
